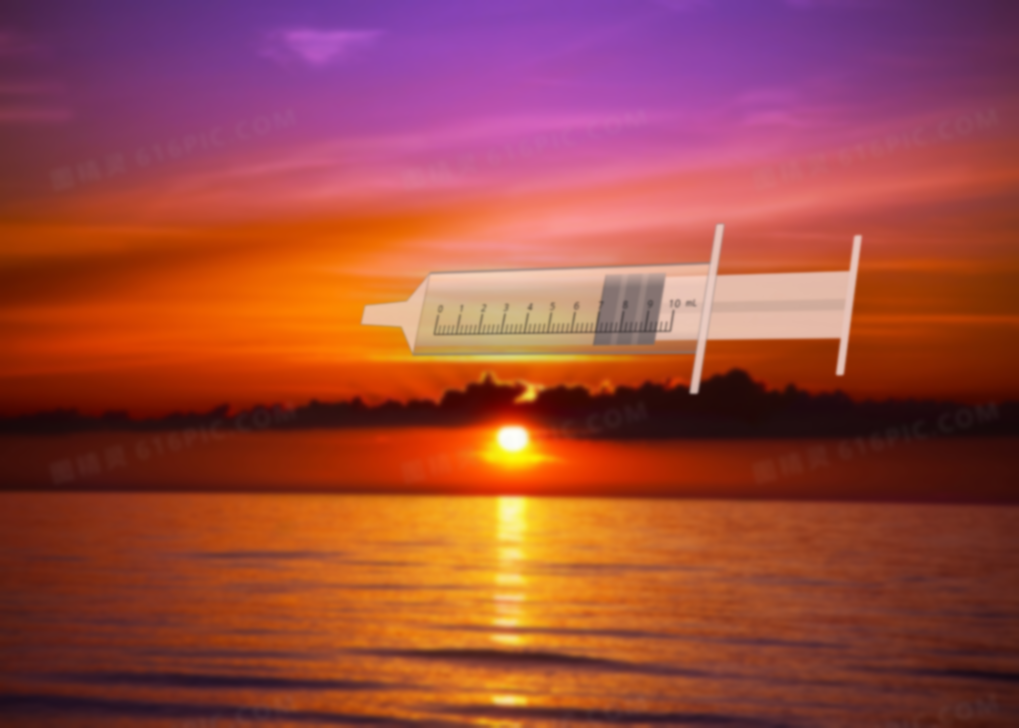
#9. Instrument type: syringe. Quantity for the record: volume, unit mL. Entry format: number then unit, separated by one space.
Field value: 7 mL
